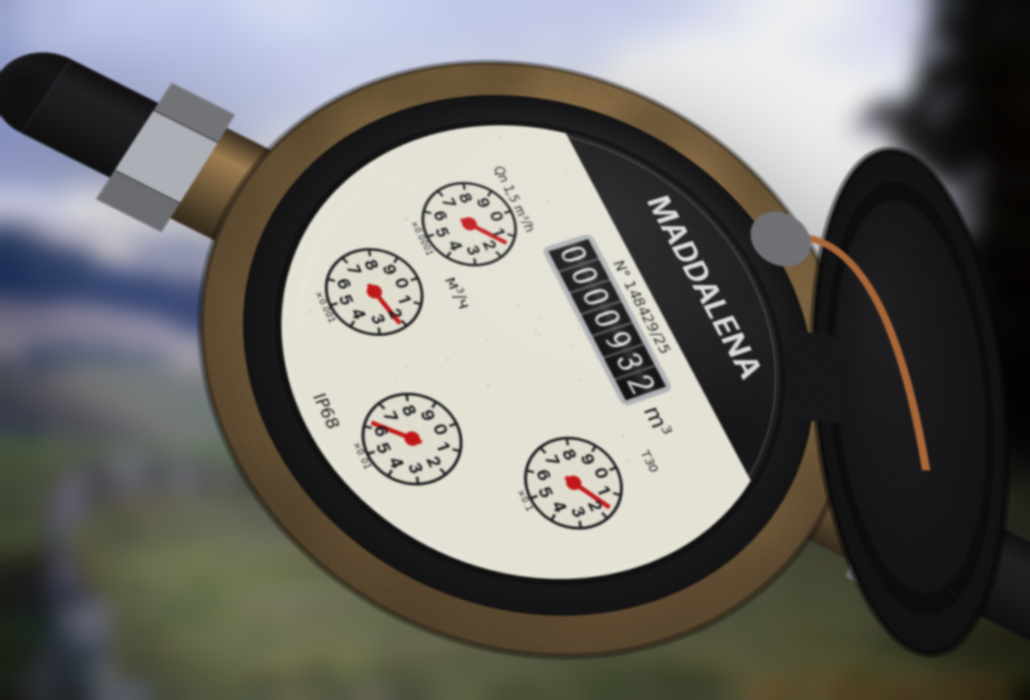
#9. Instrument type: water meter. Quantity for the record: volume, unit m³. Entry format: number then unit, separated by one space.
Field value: 932.1621 m³
